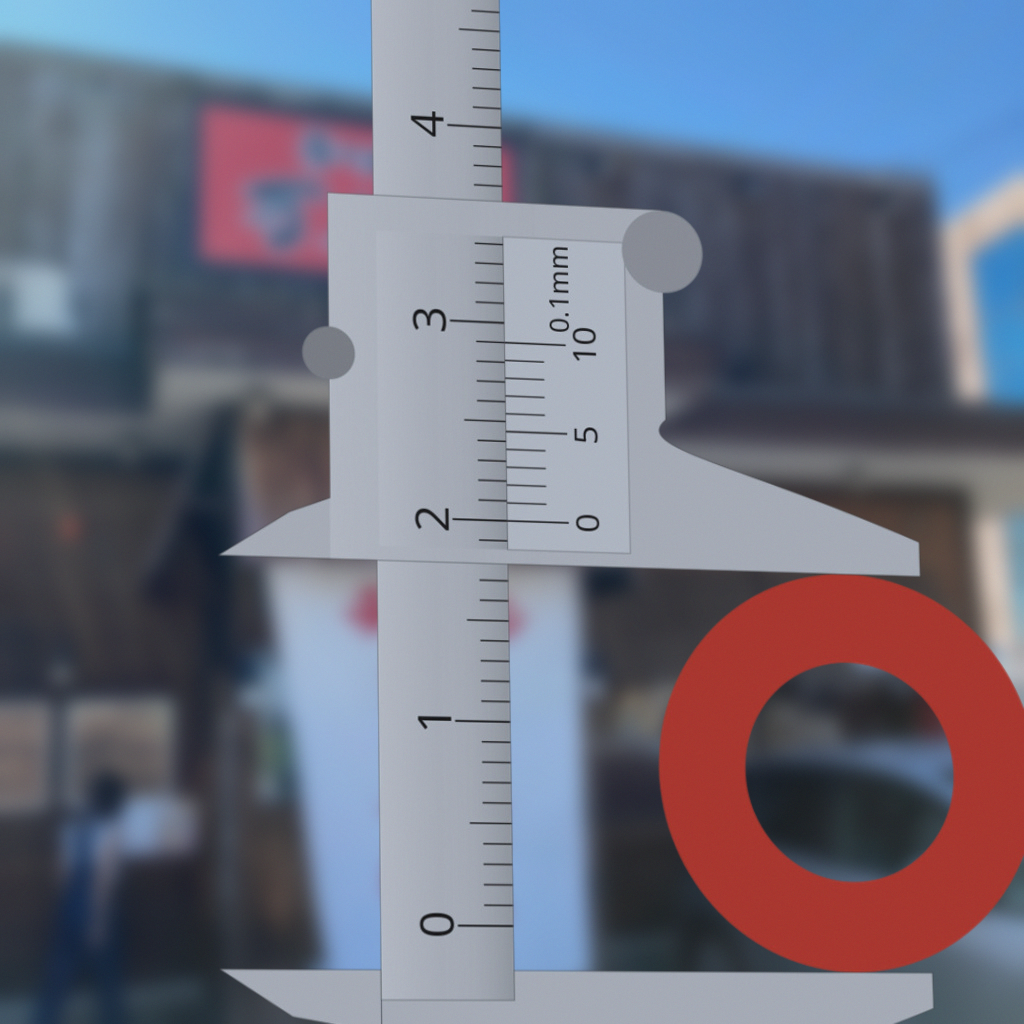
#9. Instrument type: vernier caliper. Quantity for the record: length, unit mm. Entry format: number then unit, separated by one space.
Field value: 20.0 mm
